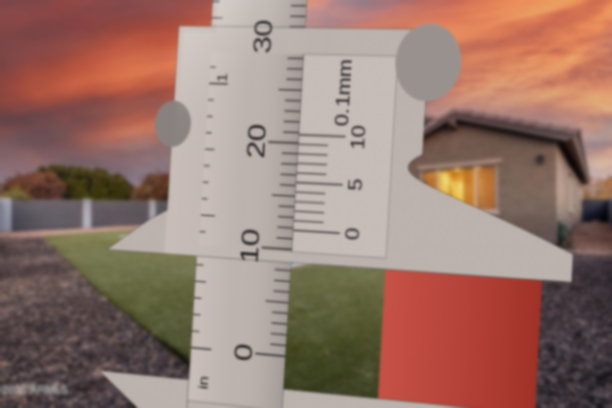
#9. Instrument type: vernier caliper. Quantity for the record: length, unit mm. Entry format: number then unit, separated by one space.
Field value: 11.8 mm
